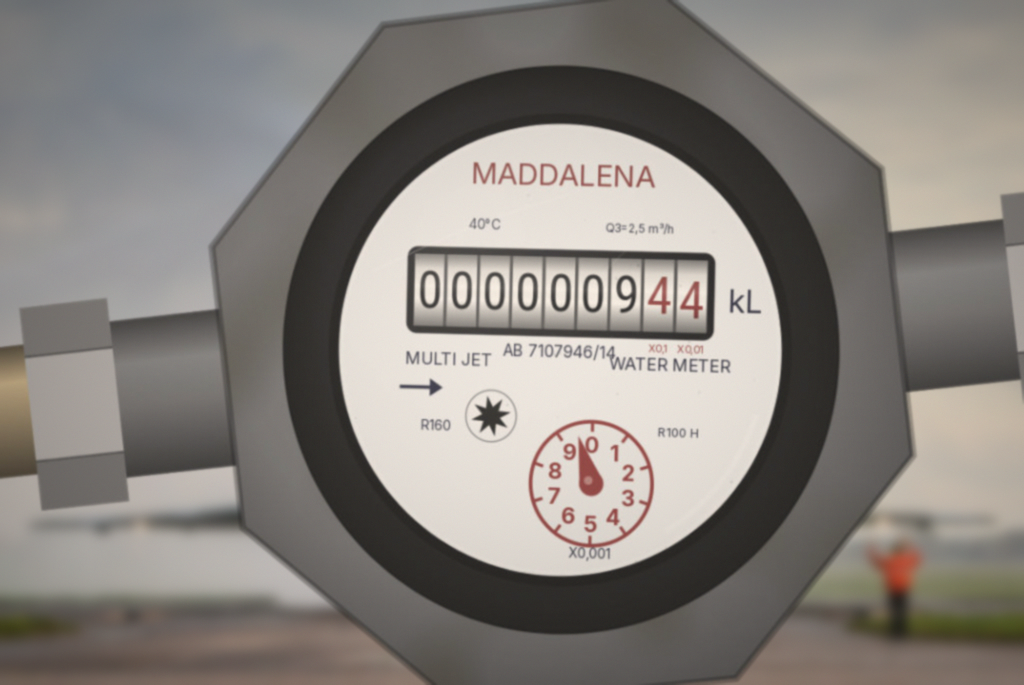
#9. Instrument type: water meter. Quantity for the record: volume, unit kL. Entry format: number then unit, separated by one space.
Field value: 9.439 kL
